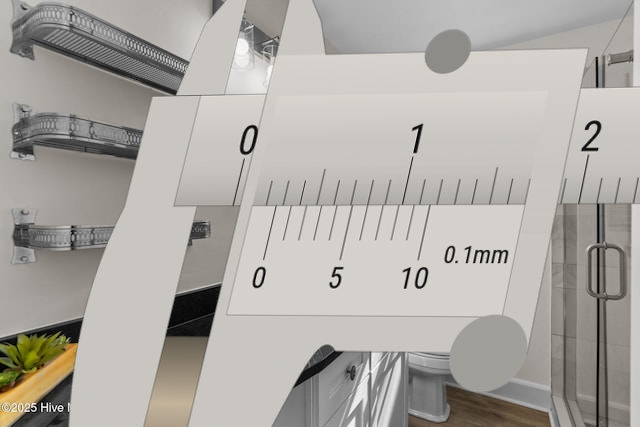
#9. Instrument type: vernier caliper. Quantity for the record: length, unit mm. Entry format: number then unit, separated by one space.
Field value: 2.6 mm
